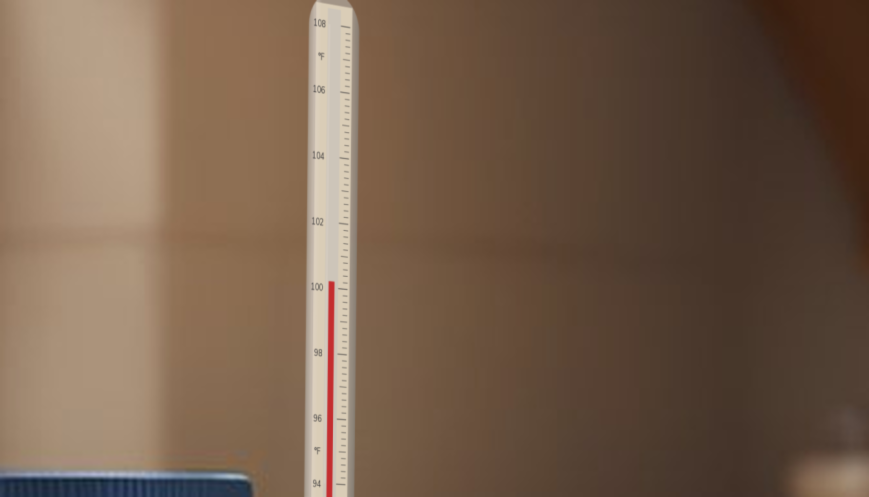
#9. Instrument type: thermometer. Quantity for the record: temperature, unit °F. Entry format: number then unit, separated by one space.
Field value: 100.2 °F
